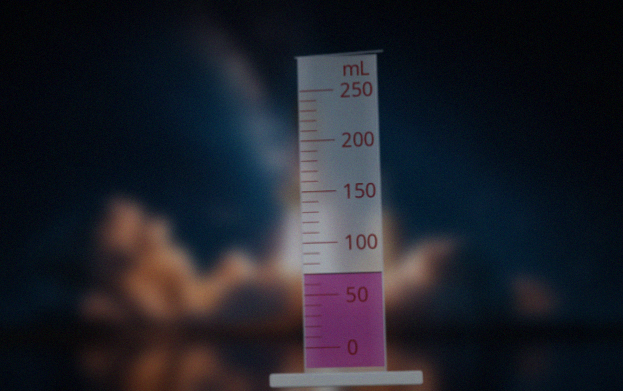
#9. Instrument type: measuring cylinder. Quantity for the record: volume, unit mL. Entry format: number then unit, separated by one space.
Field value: 70 mL
